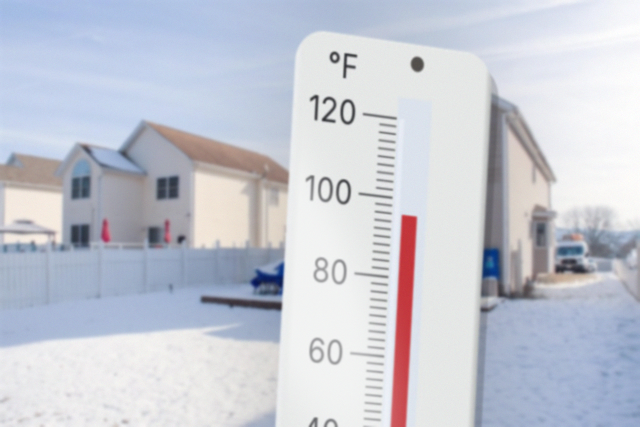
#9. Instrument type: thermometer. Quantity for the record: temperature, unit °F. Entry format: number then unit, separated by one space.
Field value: 96 °F
